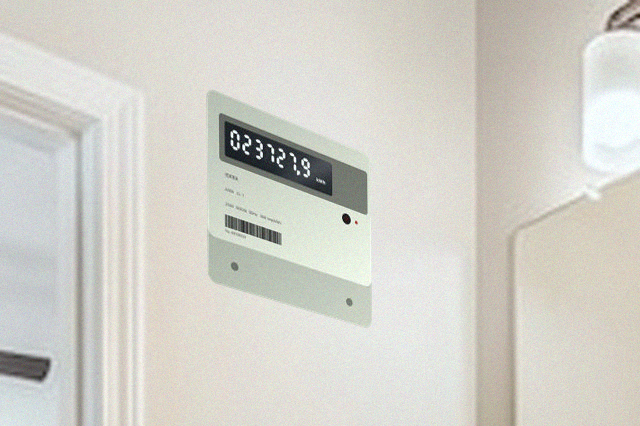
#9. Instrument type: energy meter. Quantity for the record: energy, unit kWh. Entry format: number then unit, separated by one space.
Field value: 23727.9 kWh
